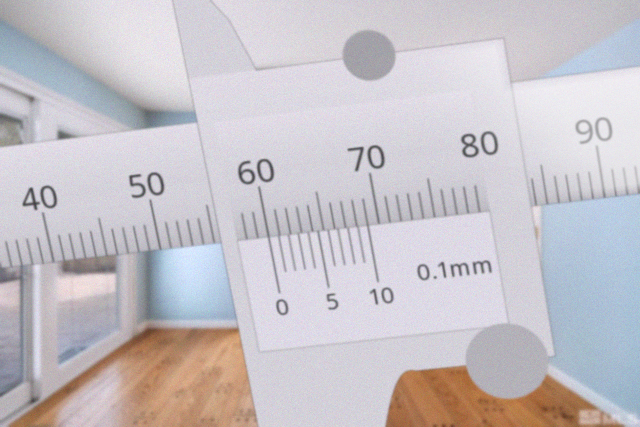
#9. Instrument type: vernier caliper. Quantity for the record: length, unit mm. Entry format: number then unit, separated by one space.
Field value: 60.0 mm
